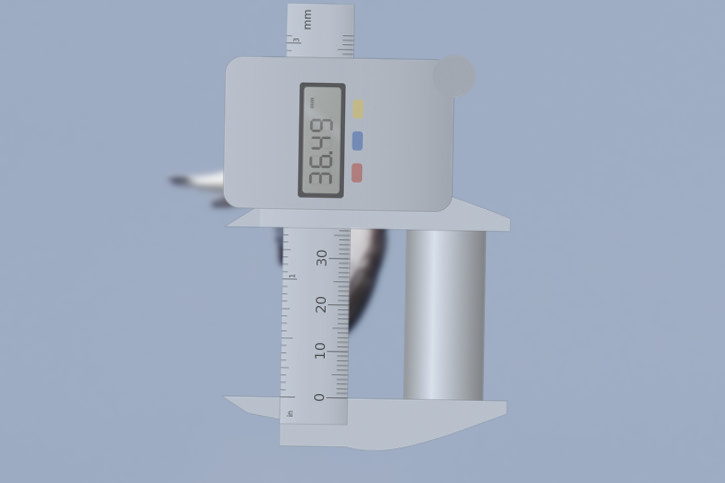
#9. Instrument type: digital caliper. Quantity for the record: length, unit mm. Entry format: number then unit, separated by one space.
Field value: 36.49 mm
